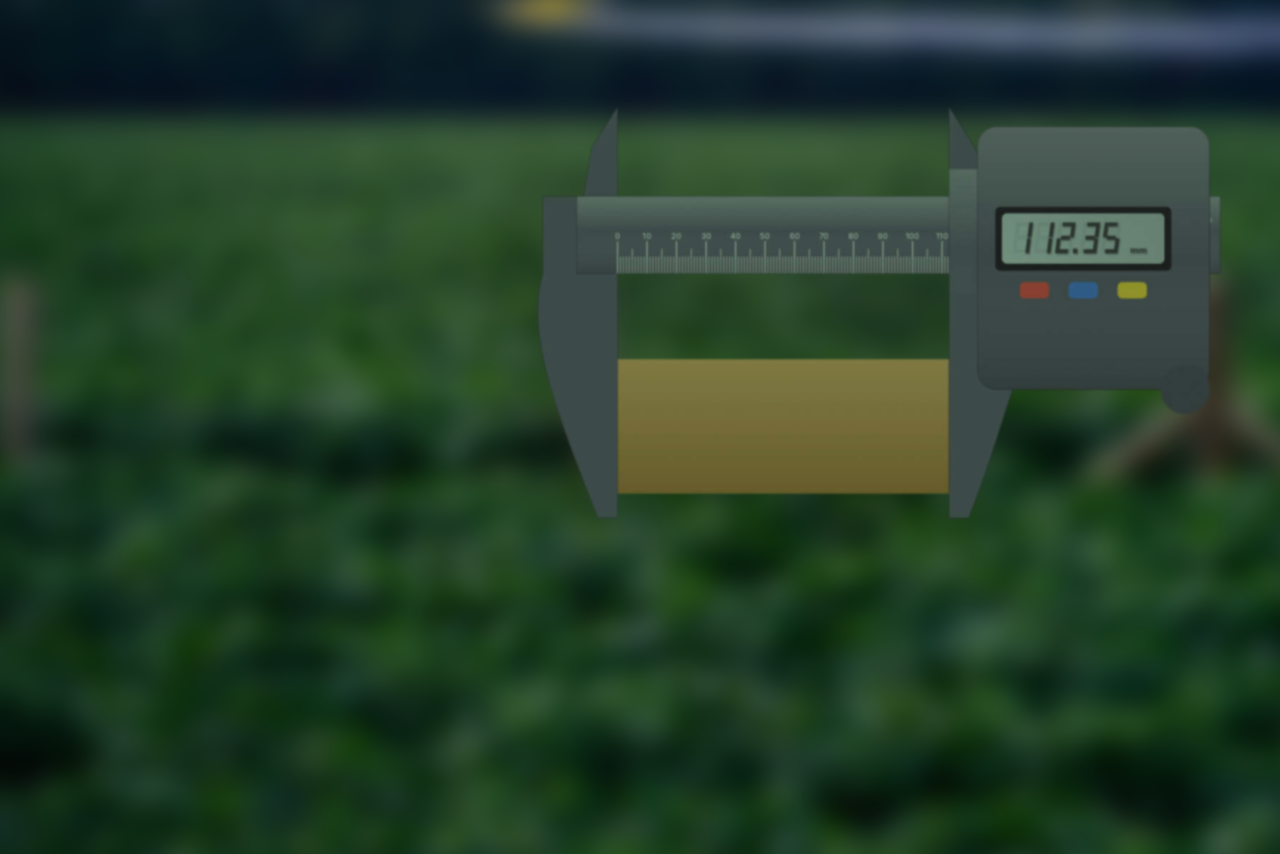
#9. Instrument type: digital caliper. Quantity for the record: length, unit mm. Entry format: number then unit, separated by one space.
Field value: 112.35 mm
